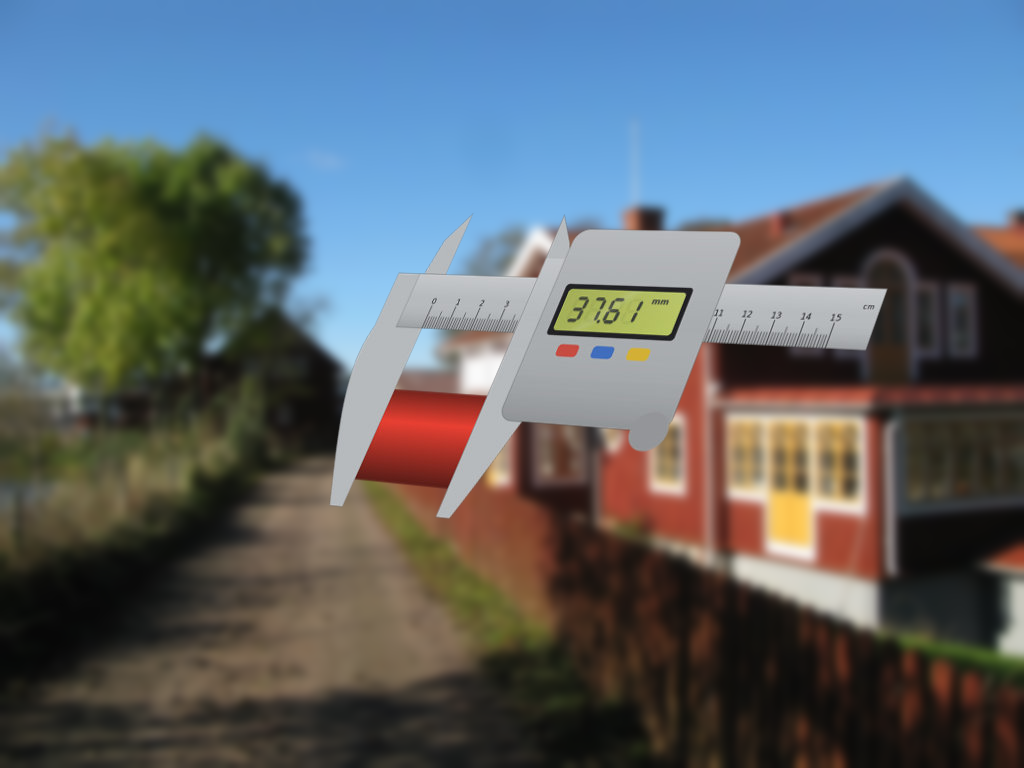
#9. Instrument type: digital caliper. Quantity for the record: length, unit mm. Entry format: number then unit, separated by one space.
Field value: 37.61 mm
